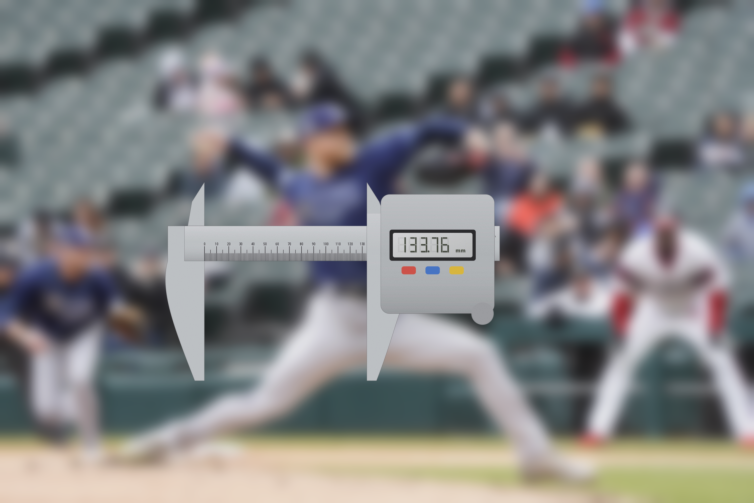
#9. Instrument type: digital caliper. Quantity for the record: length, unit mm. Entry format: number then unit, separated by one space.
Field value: 133.76 mm
